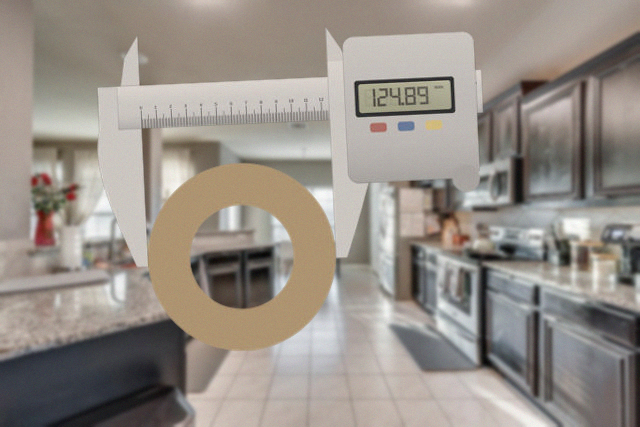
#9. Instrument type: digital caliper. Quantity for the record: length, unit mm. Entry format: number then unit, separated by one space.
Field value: 124.89 mm
